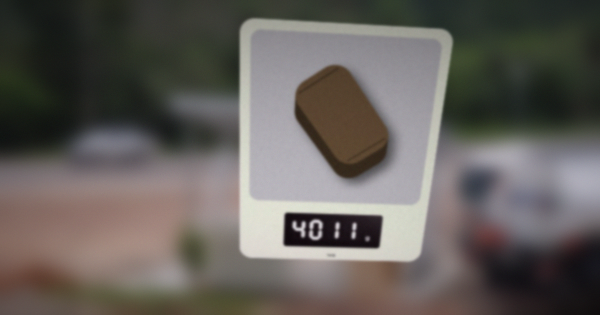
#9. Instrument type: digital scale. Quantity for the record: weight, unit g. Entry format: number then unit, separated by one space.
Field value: 4011 g
